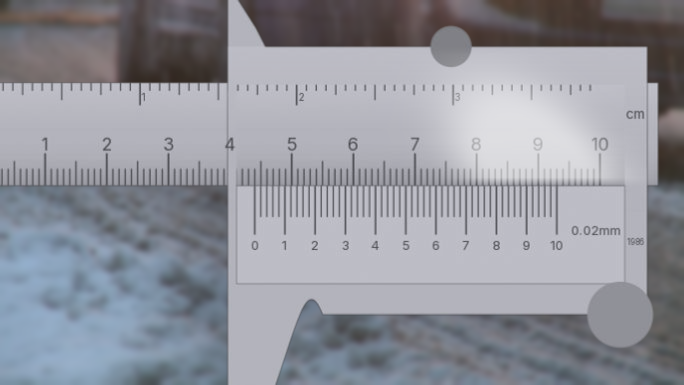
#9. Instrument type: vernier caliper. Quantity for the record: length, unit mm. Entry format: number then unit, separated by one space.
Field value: 44.0 mm
